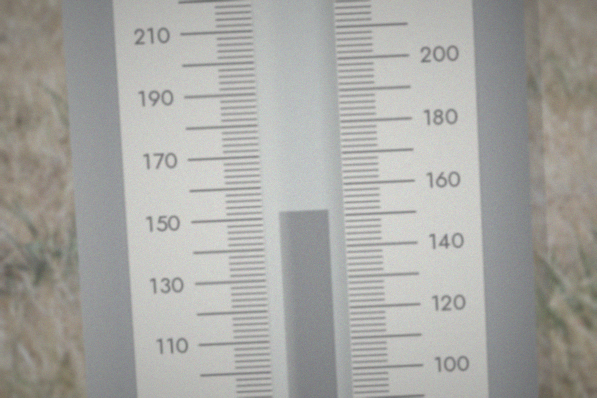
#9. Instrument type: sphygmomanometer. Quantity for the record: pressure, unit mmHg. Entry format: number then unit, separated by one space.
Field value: 152 mmHg
